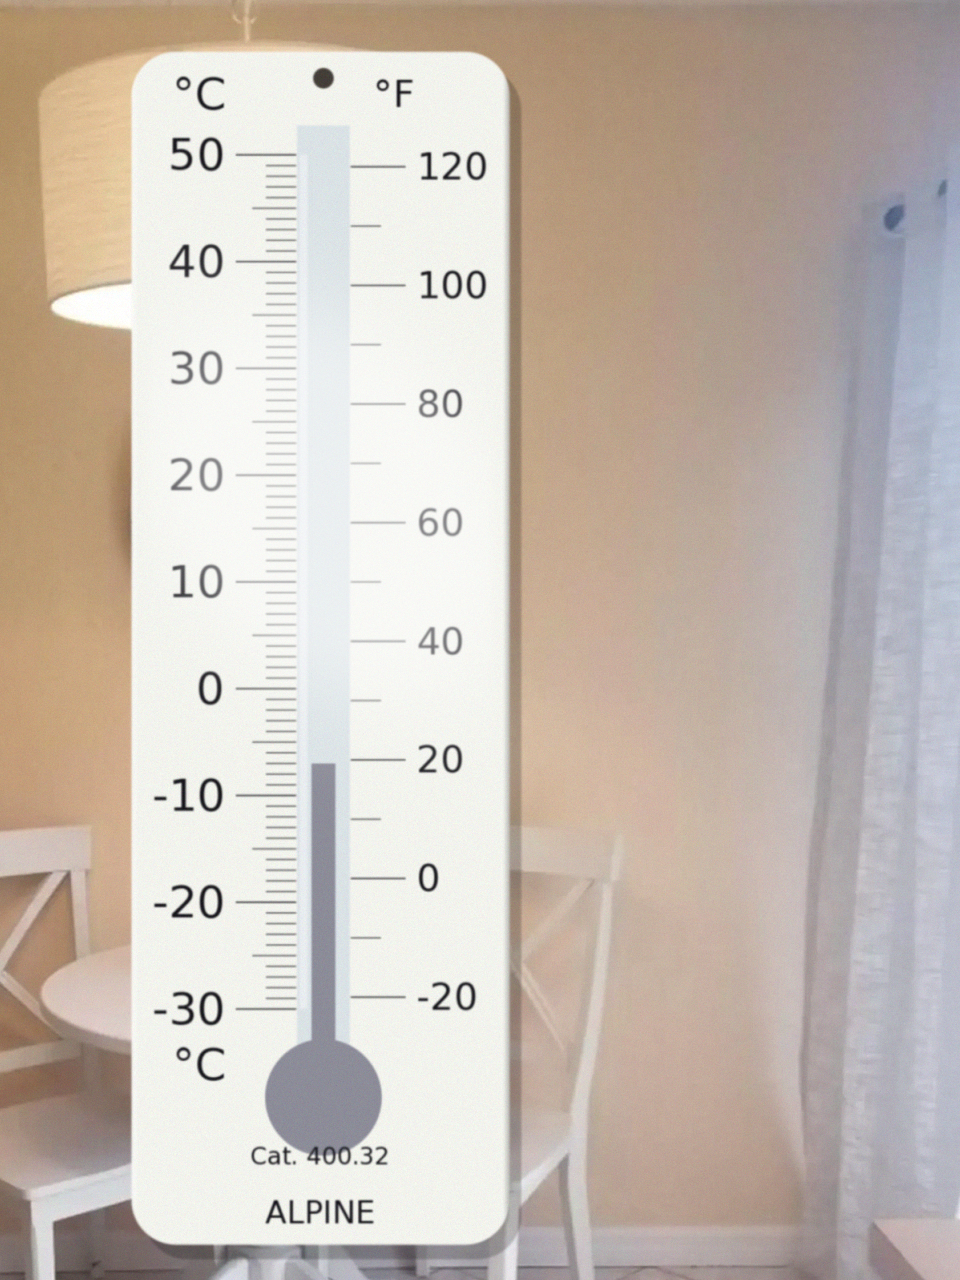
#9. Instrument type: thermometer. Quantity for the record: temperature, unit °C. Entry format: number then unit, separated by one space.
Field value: -7 °C
